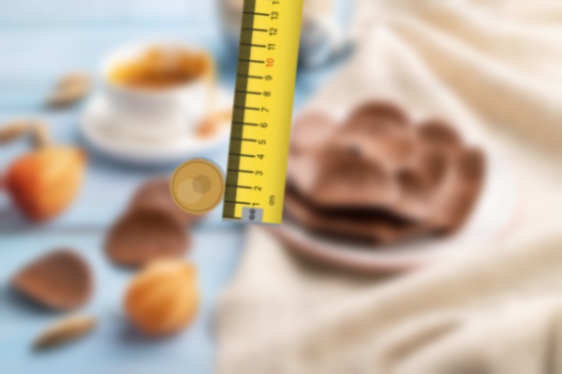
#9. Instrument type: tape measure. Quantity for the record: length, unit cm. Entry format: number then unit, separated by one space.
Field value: 3.5 cm
